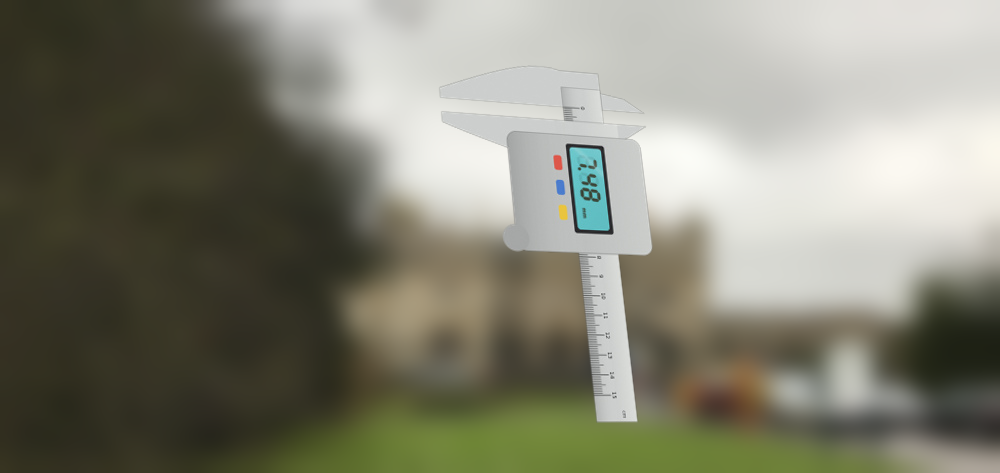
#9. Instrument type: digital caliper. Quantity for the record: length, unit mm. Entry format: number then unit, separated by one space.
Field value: 7.48 mm
